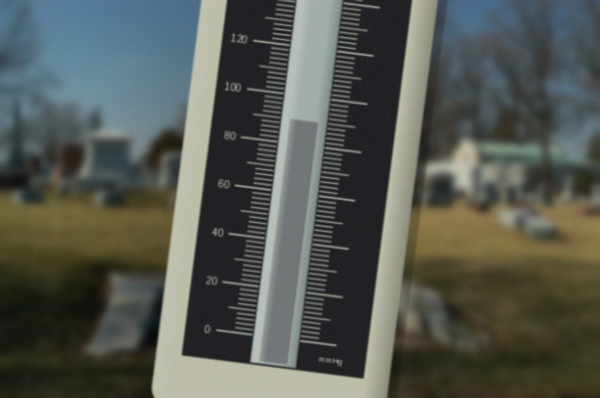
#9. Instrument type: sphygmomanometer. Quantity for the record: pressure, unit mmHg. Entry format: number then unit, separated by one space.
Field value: 90 mmHg
